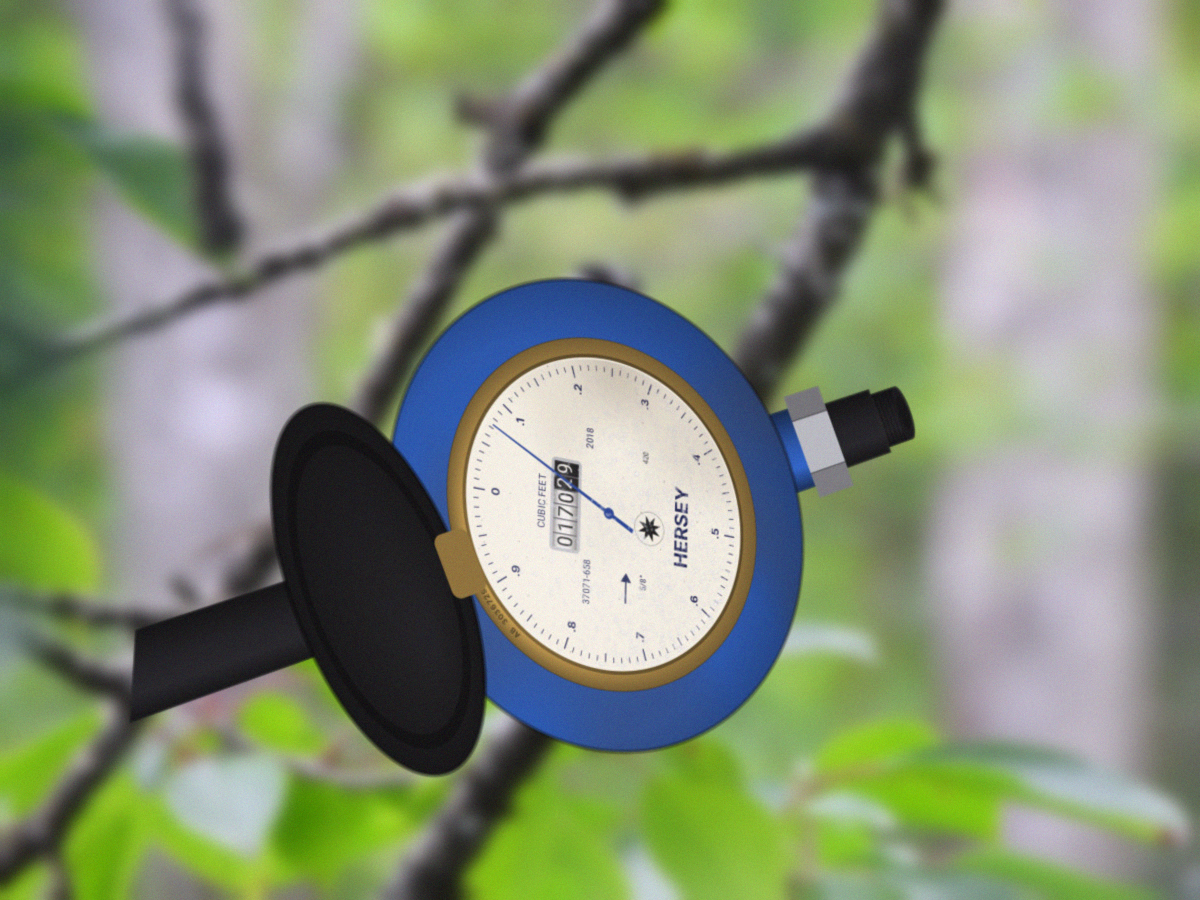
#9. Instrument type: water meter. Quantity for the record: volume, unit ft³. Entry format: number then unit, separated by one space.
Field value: 17029.07 ft³
